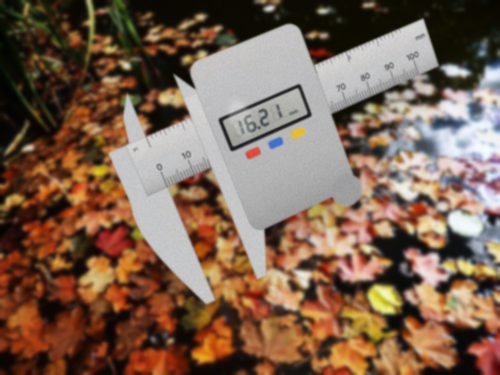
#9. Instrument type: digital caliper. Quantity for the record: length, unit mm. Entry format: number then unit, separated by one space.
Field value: 16.21 mm
